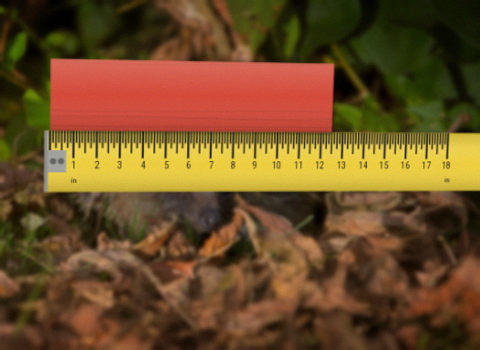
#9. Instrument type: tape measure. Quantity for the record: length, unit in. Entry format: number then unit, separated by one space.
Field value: 12.5 in
